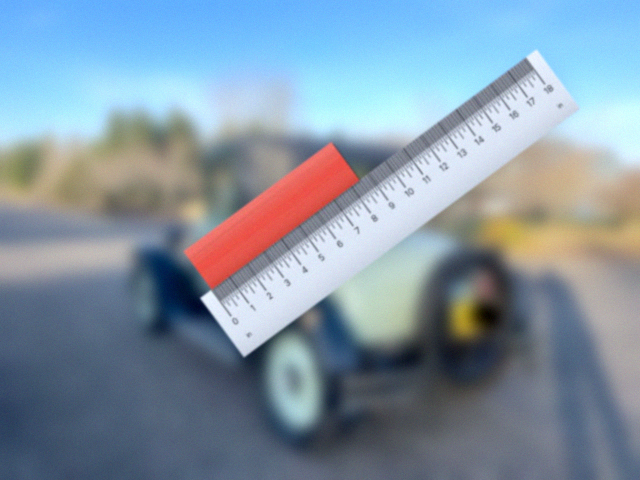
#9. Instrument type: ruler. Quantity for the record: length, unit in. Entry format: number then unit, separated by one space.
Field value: 8.5 in
